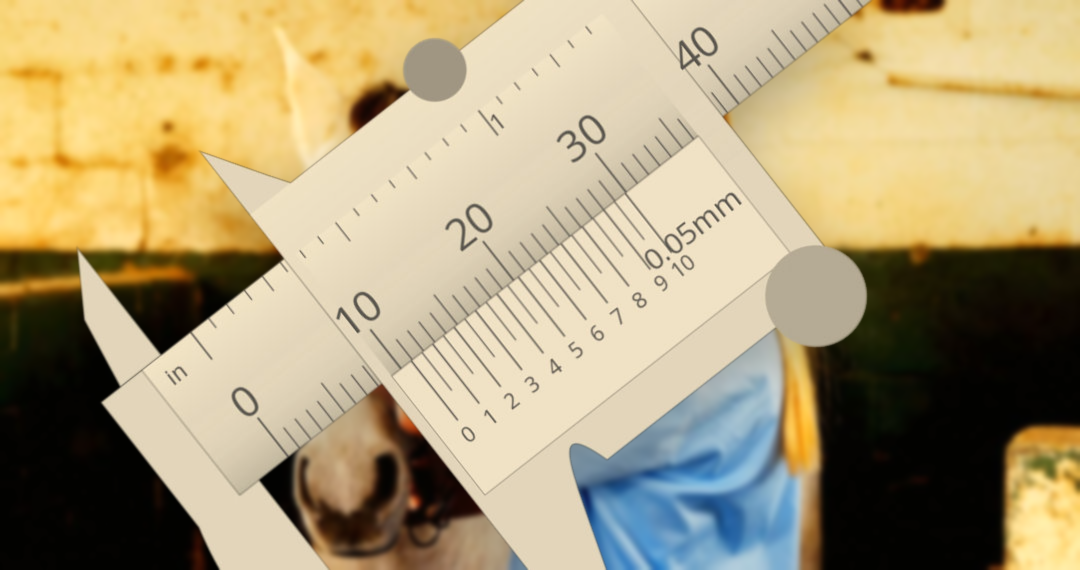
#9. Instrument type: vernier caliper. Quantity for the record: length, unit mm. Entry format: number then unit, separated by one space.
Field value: 10.9 mm
